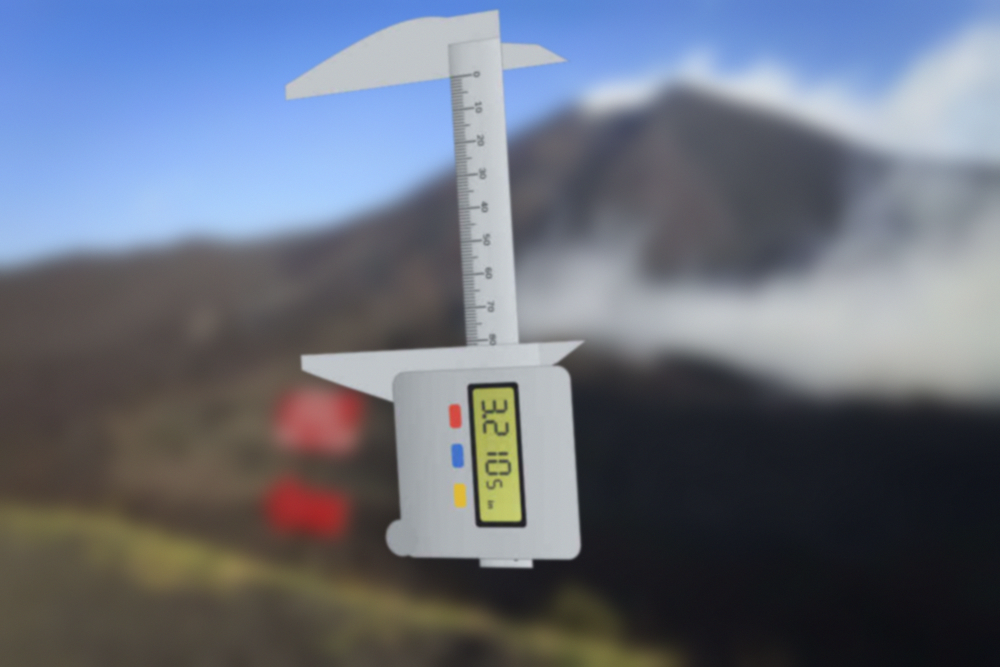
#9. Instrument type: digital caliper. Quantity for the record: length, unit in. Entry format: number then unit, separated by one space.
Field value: 3.2105 in
